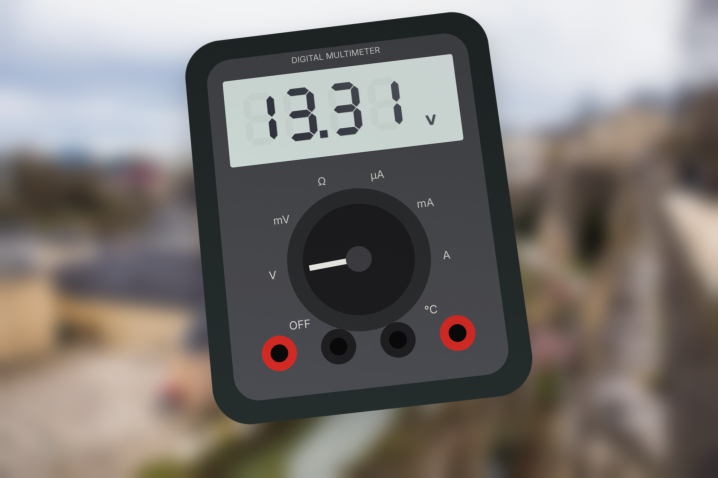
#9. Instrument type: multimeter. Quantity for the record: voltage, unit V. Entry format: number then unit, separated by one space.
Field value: 13.31 V
